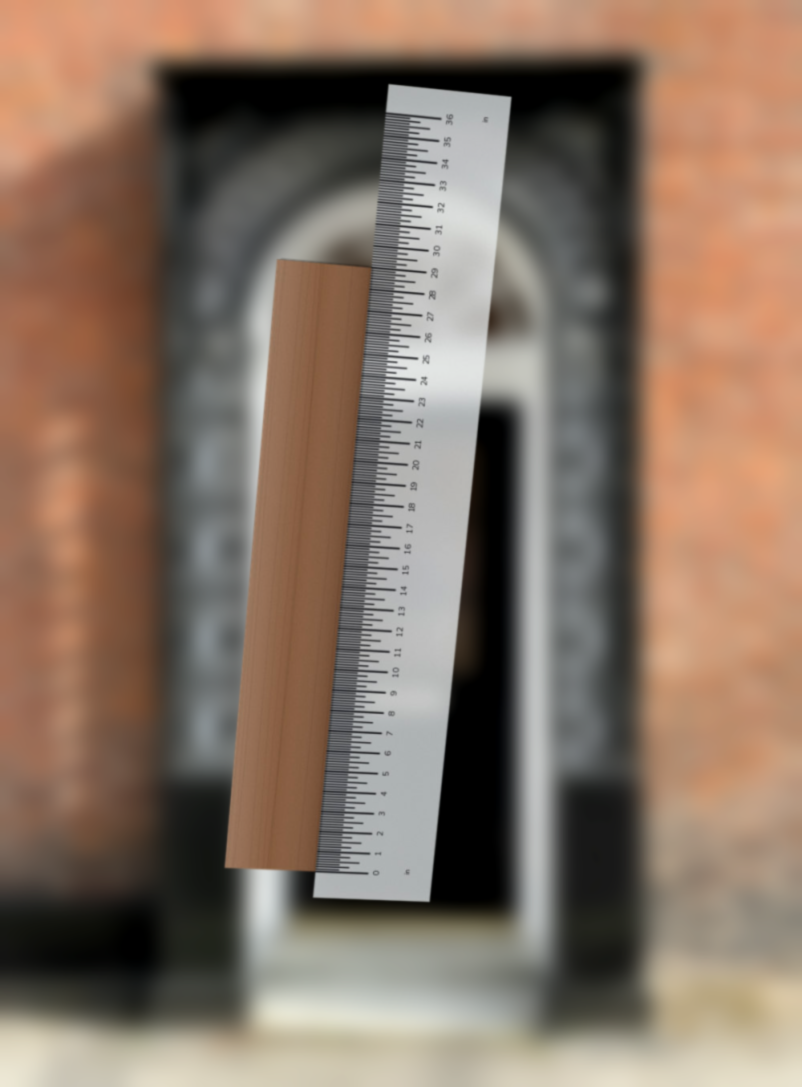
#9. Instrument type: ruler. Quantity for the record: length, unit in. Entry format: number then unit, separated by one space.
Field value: 29 in
